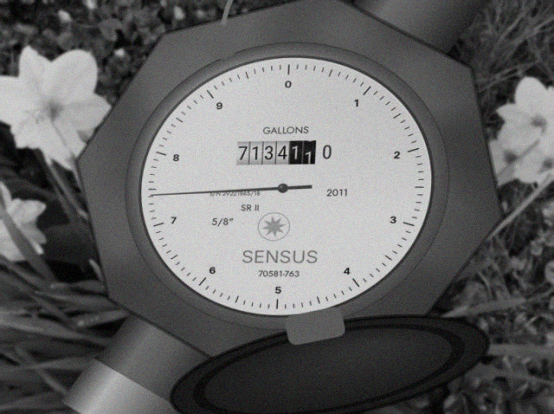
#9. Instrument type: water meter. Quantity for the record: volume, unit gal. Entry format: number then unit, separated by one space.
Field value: 7134107.4 gal
